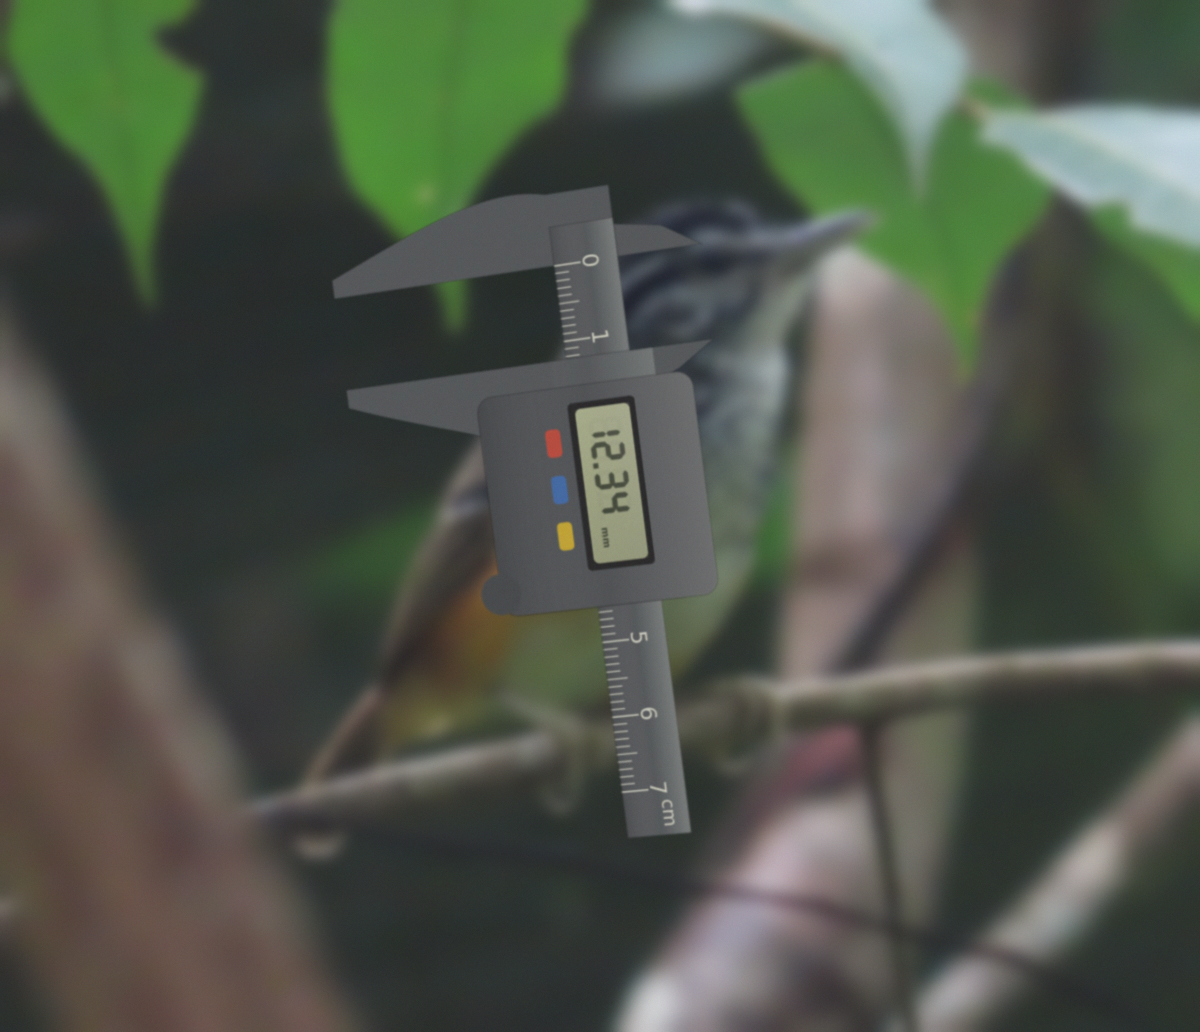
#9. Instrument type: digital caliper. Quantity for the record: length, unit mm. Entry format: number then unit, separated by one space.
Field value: 12.34 mm
